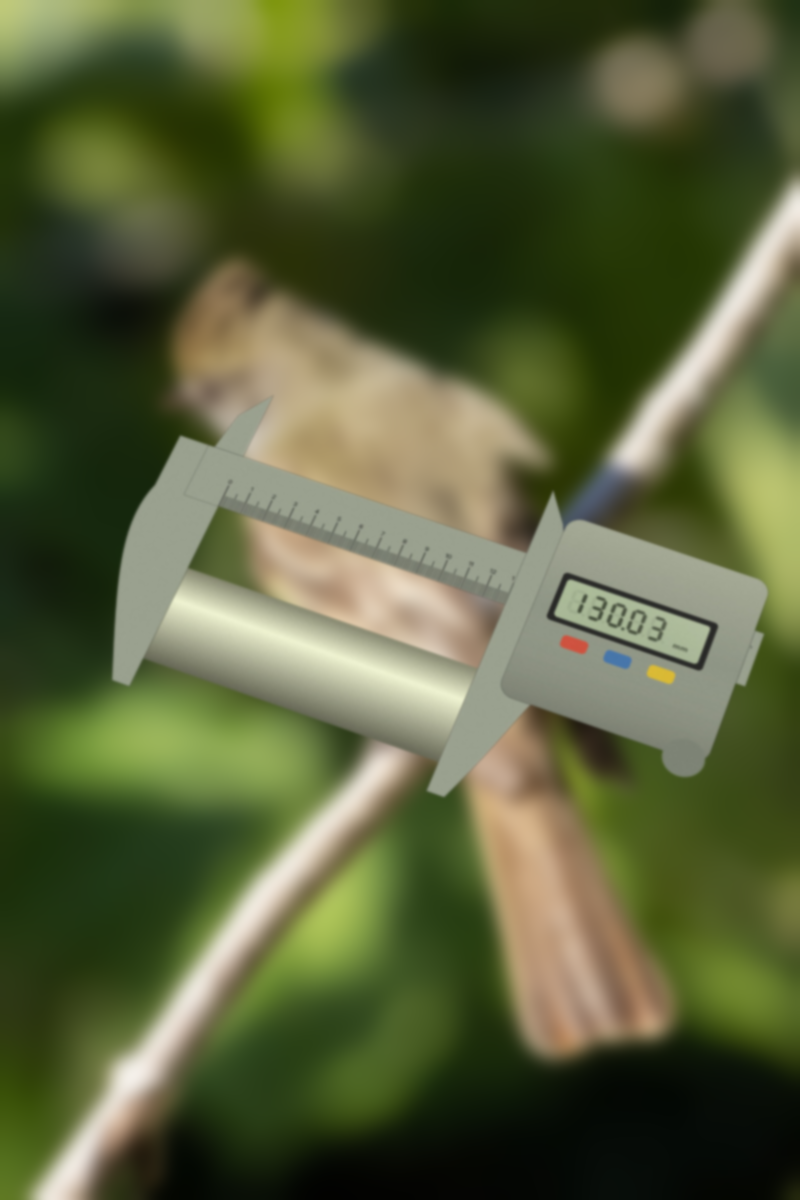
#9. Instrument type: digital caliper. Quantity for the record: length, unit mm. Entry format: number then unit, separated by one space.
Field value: 130.03 mm
